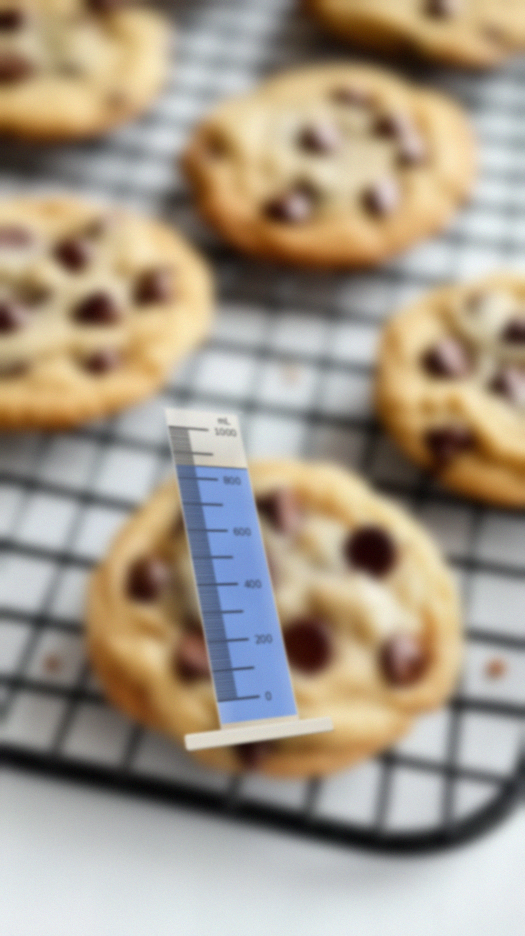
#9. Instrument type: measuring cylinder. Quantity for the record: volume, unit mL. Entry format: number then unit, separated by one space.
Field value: 850 mL
